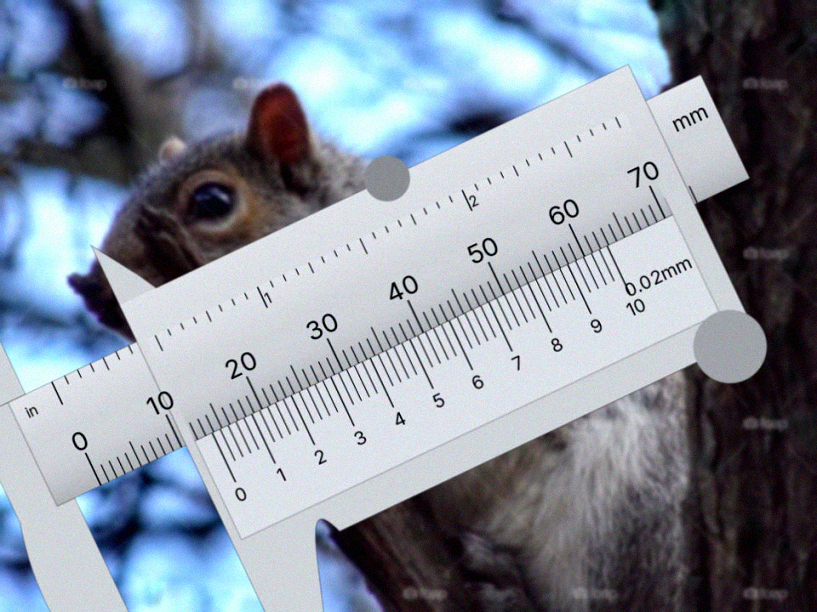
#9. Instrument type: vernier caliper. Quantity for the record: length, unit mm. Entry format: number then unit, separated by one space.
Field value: 13.8 mm
